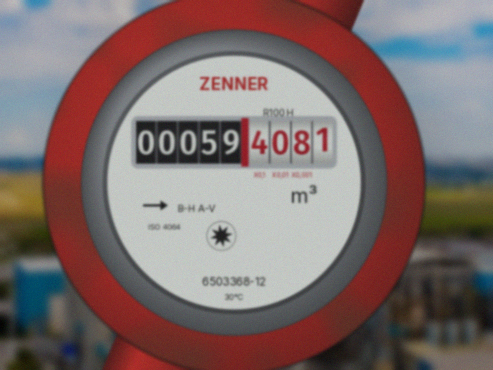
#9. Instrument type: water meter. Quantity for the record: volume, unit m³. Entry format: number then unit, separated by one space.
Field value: 59.4081 m³
